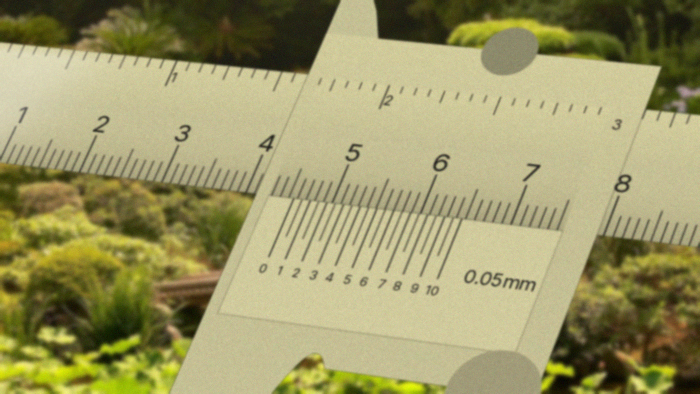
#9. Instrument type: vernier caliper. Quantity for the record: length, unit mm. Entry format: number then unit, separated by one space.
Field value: 45.6 mm
